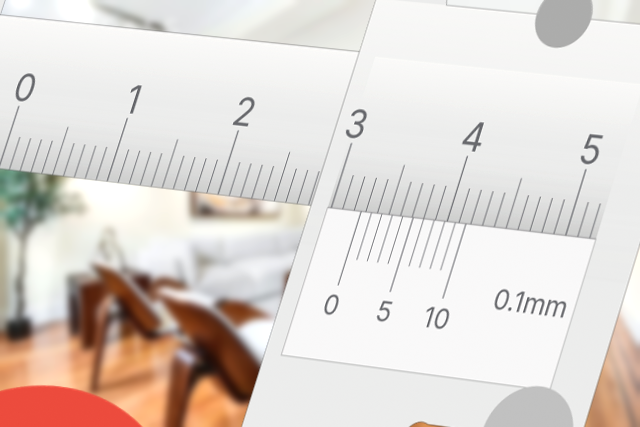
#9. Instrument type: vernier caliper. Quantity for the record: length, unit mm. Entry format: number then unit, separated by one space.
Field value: 32.6 mm
